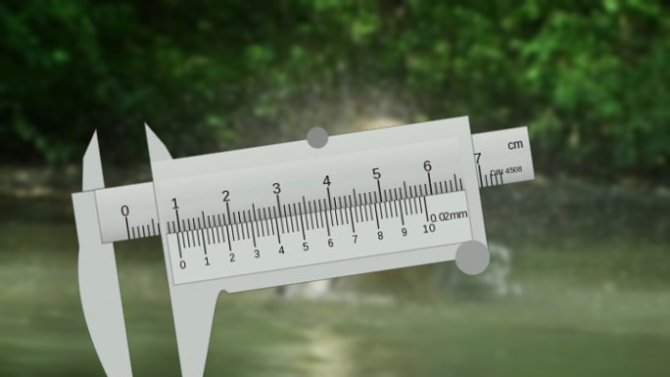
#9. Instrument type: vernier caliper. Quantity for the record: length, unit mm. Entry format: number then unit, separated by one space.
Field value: 9.5 mm
